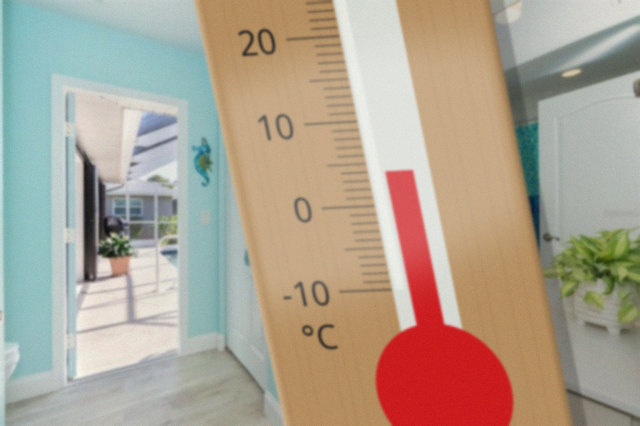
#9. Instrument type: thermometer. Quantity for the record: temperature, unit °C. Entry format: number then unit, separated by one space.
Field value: 4 °C
